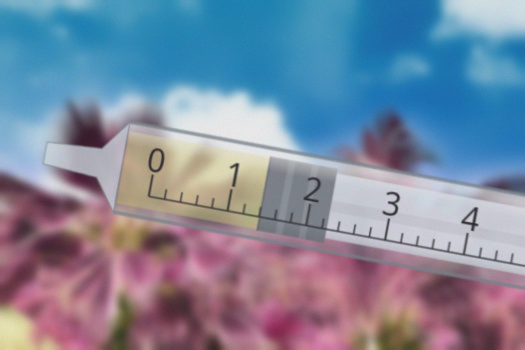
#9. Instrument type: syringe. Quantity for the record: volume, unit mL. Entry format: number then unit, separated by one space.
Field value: 1.4 mL
